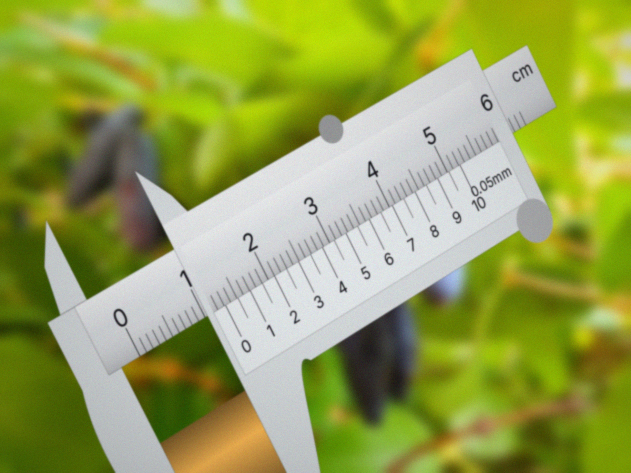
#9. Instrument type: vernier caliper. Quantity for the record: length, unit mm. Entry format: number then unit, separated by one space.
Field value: 13.2 mm
